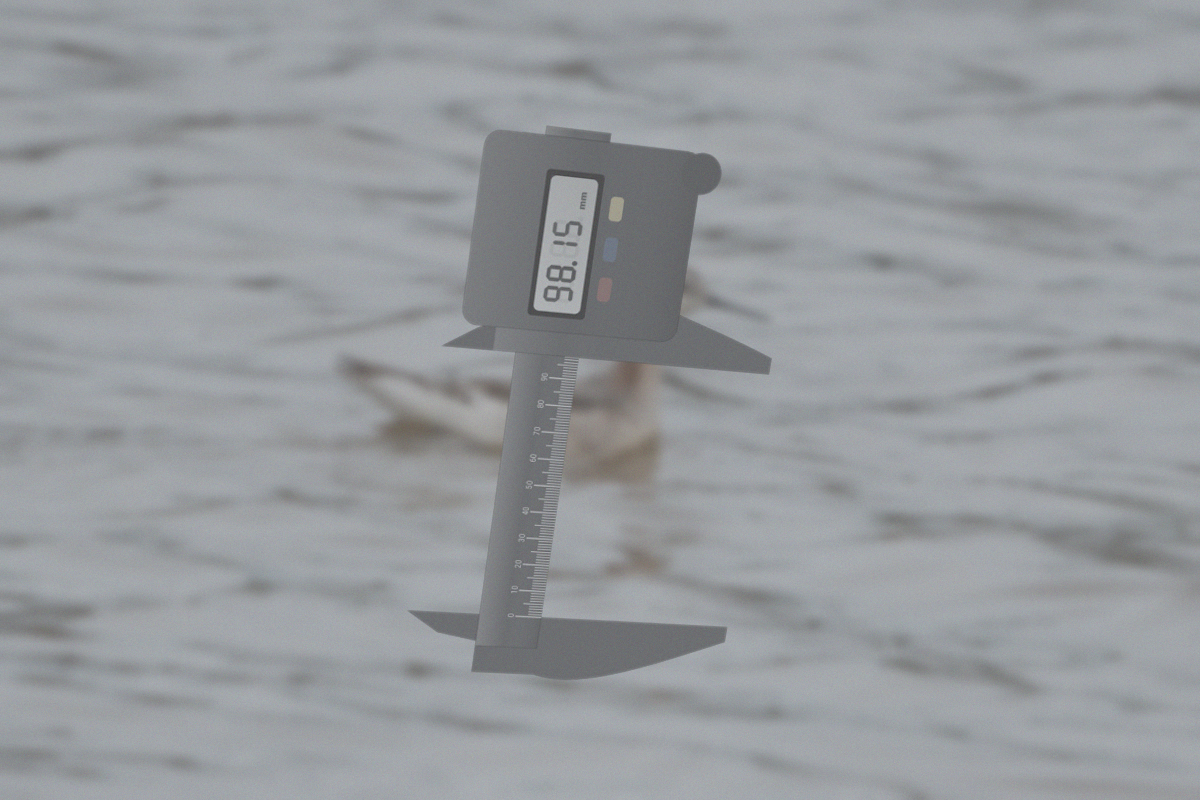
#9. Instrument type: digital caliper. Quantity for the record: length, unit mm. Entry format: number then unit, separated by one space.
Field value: 98.15 mm
